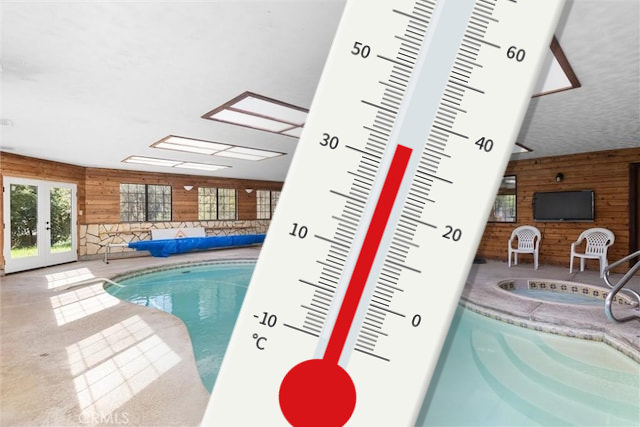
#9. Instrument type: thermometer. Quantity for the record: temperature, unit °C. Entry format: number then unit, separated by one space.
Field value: 34 °C
